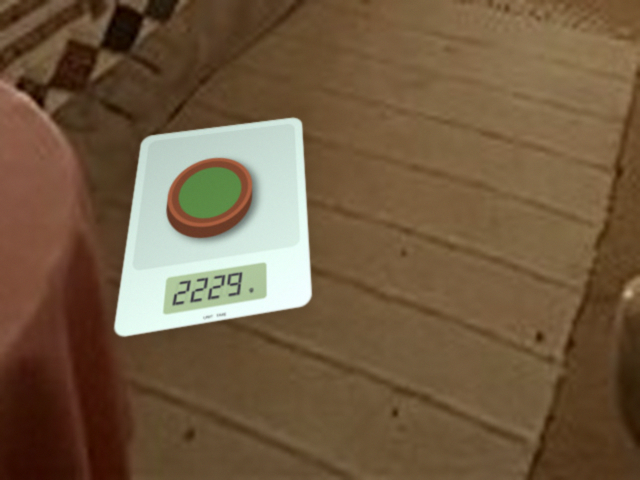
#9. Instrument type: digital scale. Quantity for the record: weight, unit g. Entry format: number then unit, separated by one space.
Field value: 2229 g
